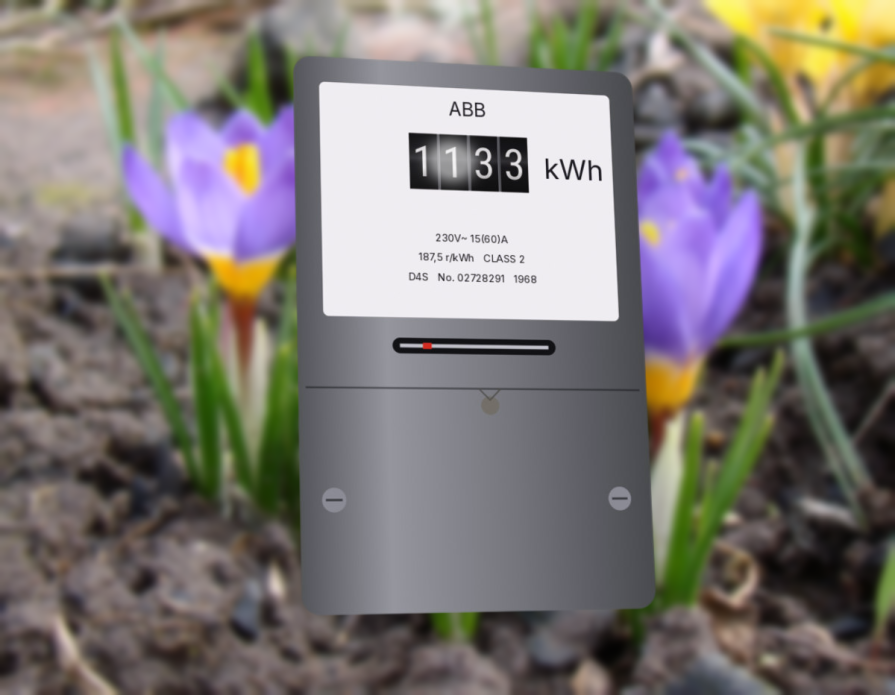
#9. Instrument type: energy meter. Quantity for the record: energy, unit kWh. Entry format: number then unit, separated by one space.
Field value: 1133 kWh
